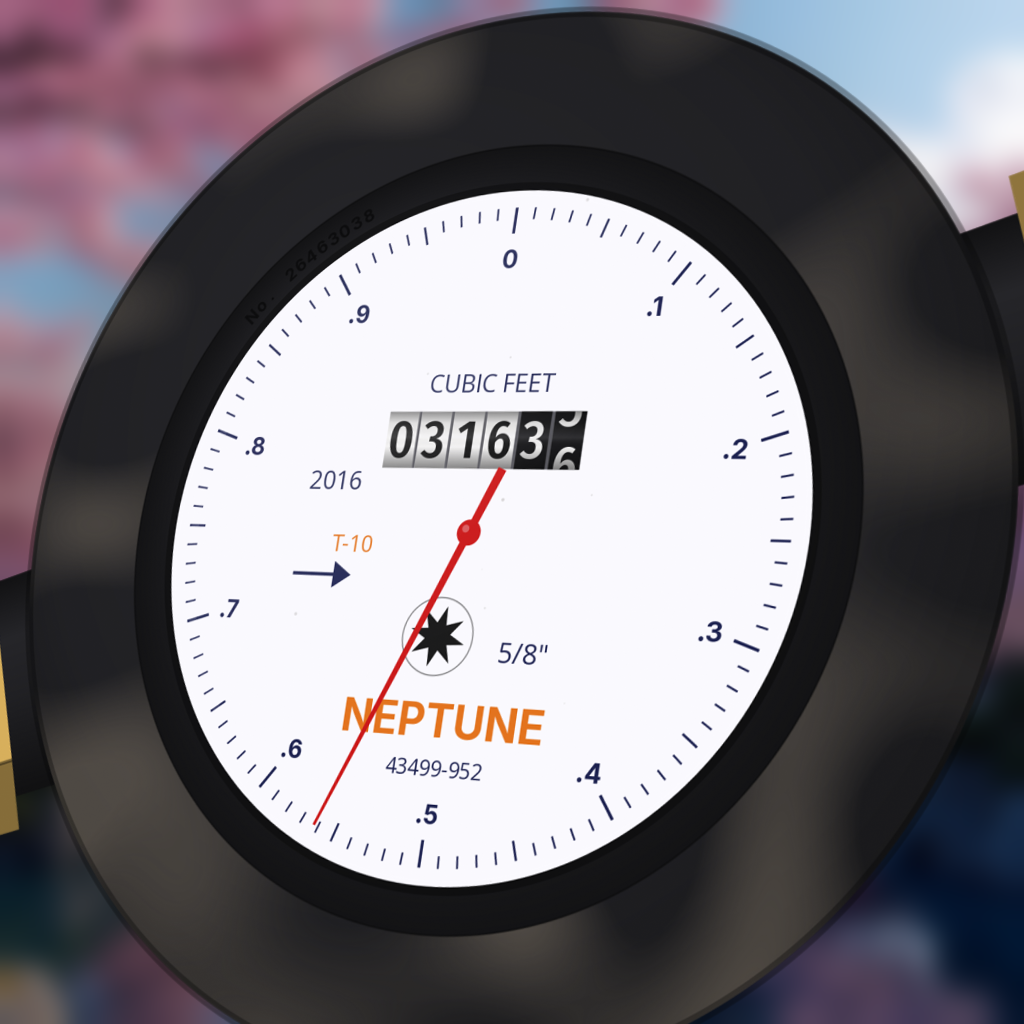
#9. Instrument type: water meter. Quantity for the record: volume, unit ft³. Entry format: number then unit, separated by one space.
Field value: 31635.56 ft³
